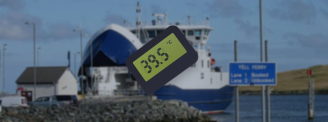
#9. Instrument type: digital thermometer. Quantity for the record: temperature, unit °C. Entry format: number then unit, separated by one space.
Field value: 39.5 °C
